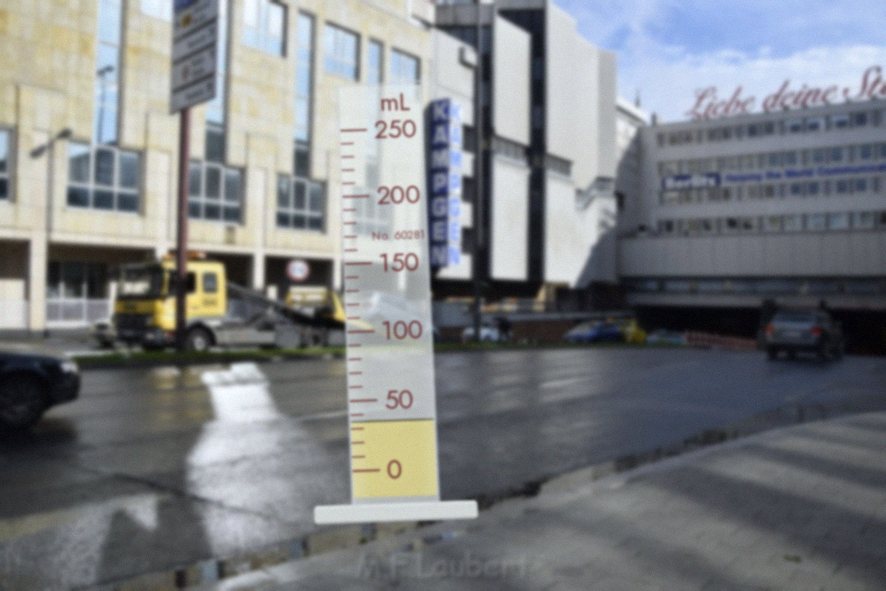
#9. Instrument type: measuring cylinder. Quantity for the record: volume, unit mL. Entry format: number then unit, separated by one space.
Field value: 35 mL
